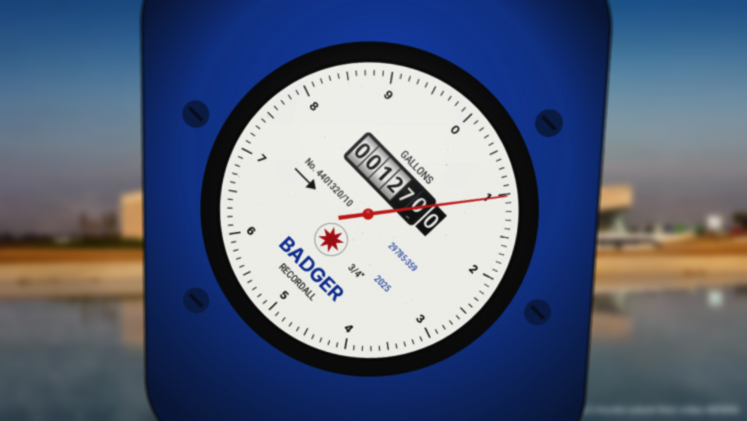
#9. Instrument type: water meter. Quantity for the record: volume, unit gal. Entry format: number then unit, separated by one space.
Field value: 12701.0 gal
